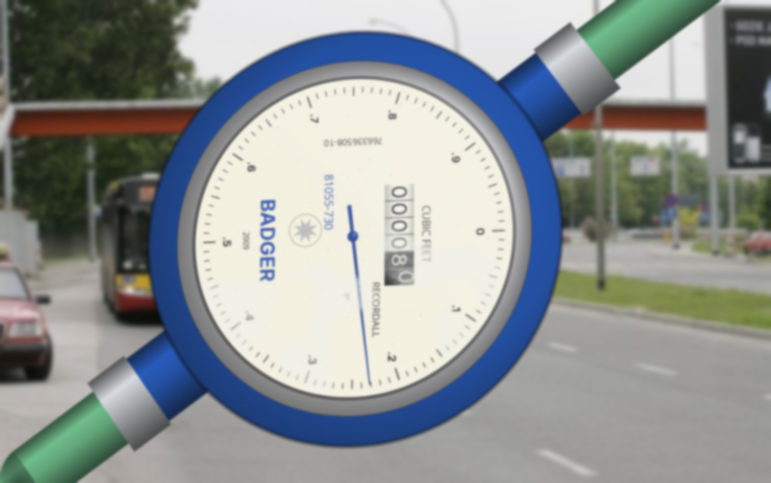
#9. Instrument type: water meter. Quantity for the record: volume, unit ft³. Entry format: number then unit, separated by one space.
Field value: 80.23 ft³
